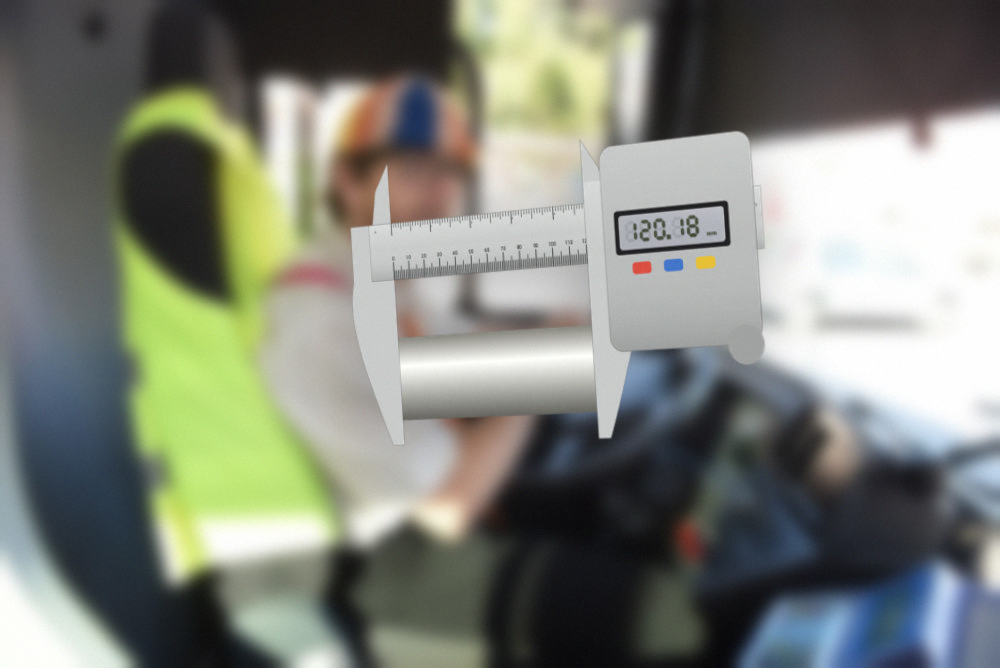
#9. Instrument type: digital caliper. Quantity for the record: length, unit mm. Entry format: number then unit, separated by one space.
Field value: 120.18 mm
